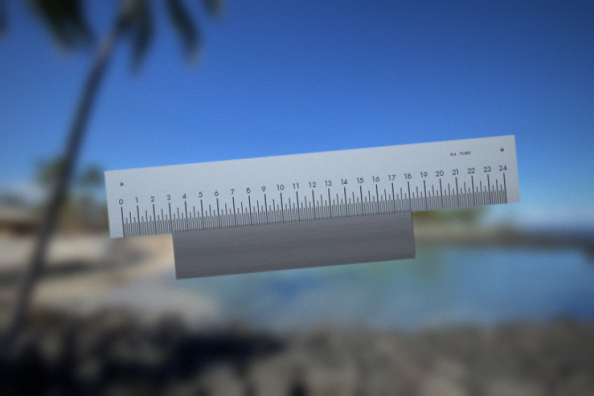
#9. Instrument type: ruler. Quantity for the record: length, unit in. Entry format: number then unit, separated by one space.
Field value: 15 in
